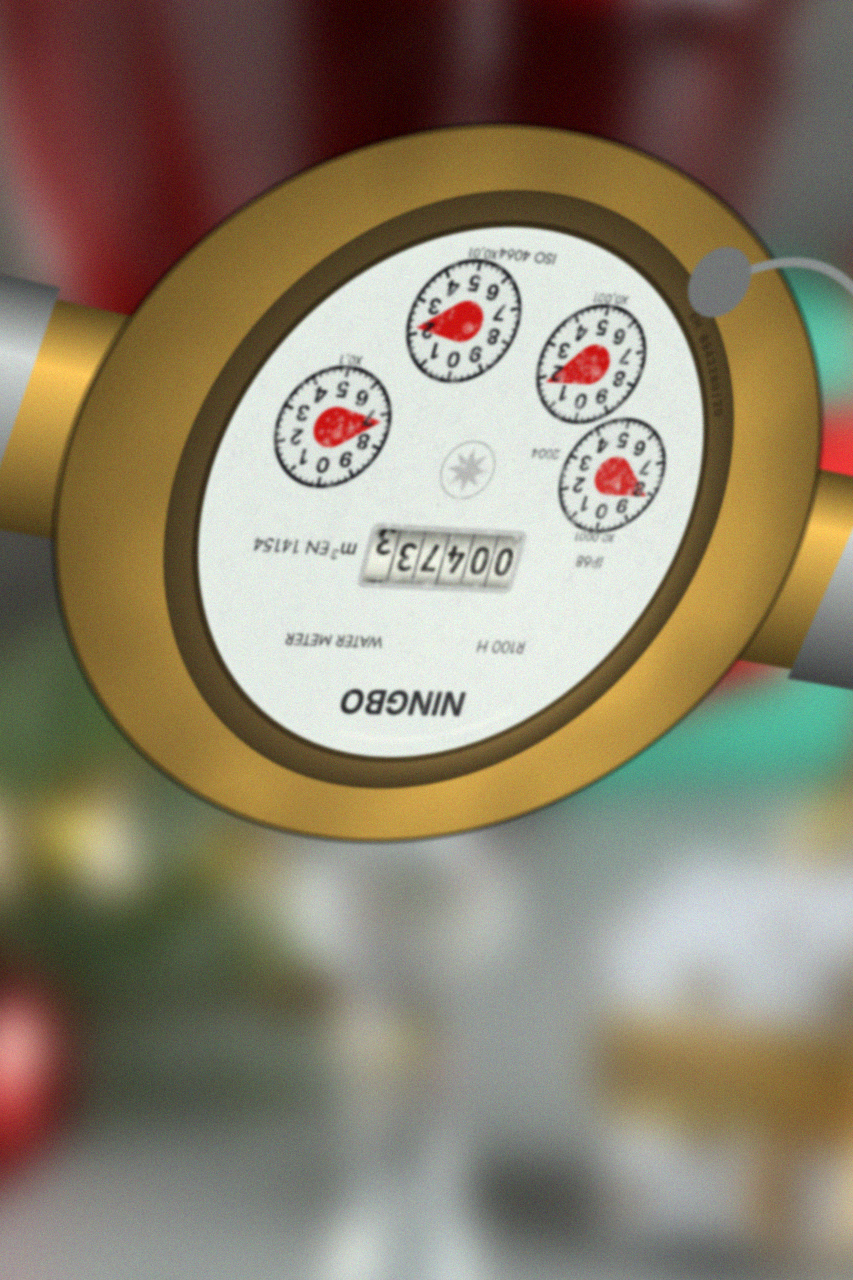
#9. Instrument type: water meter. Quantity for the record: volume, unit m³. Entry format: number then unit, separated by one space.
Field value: 4732.7218 m³
